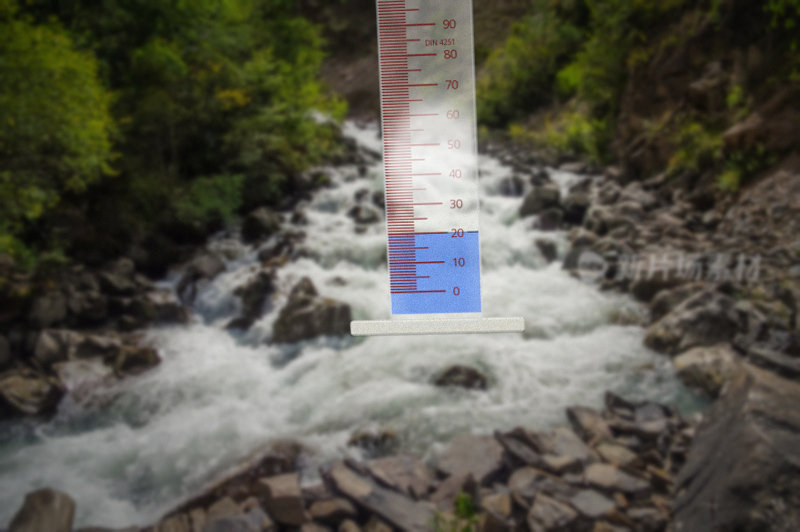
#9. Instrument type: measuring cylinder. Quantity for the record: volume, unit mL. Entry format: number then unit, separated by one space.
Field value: 20 mL
